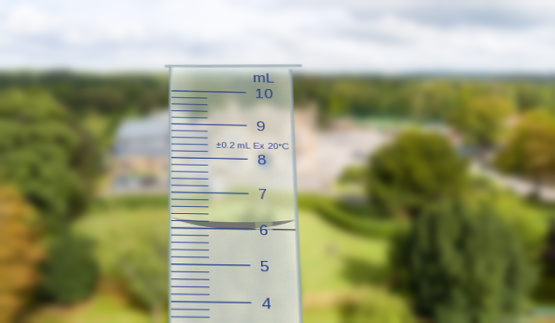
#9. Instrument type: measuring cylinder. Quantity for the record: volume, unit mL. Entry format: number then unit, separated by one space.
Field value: 6 mL
